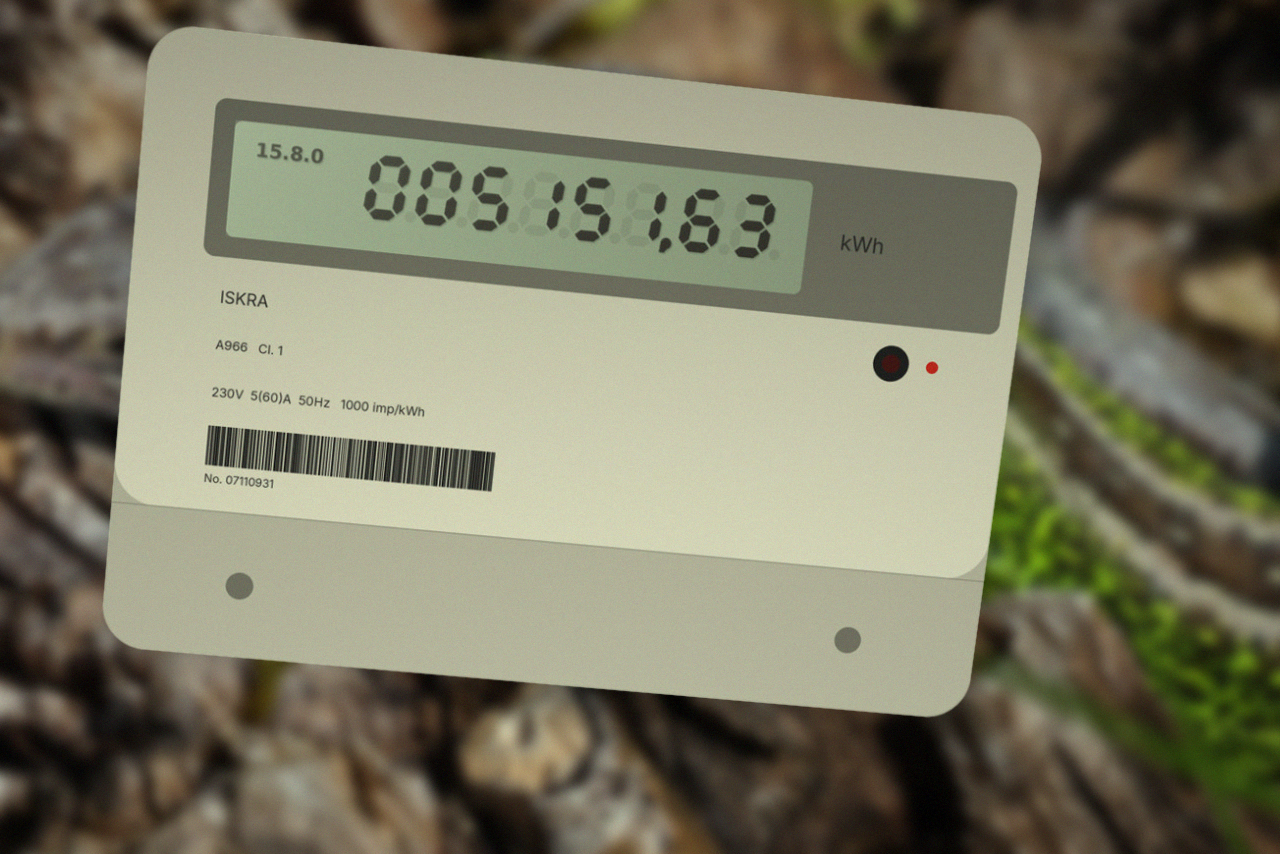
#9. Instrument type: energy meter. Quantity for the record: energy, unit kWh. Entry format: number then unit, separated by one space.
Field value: 5151.63 kWh
